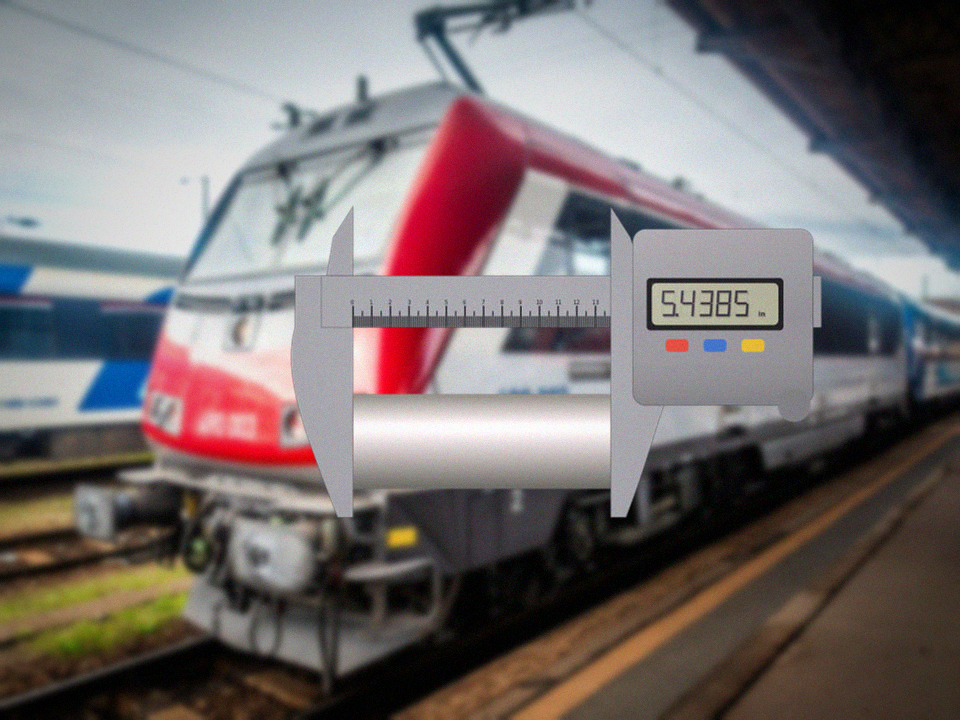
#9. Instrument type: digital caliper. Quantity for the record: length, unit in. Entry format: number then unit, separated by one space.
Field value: 5.4385 in
